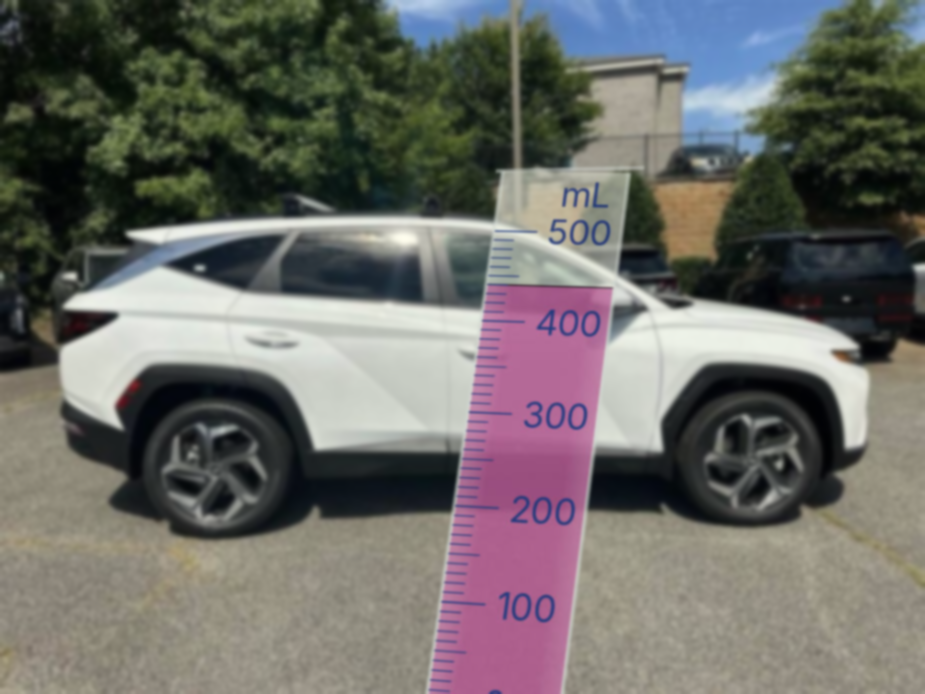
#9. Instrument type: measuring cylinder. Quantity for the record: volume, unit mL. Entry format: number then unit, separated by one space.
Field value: 440 mL
